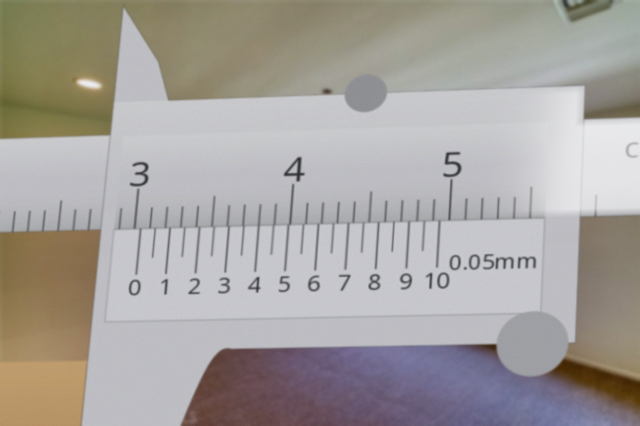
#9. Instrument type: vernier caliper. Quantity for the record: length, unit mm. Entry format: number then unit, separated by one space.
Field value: 30.4 mm
